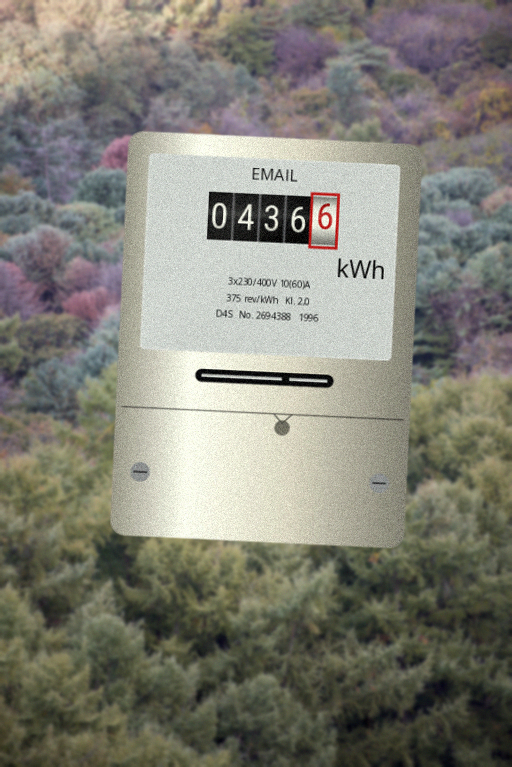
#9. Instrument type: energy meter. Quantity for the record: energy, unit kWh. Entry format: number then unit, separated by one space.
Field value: 436.6 kWh
